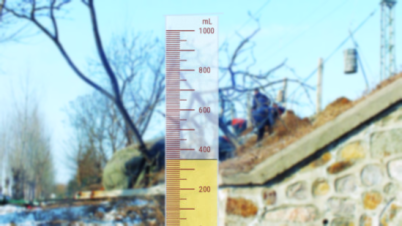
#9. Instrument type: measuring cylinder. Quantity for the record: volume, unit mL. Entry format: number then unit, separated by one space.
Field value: 350 mL
